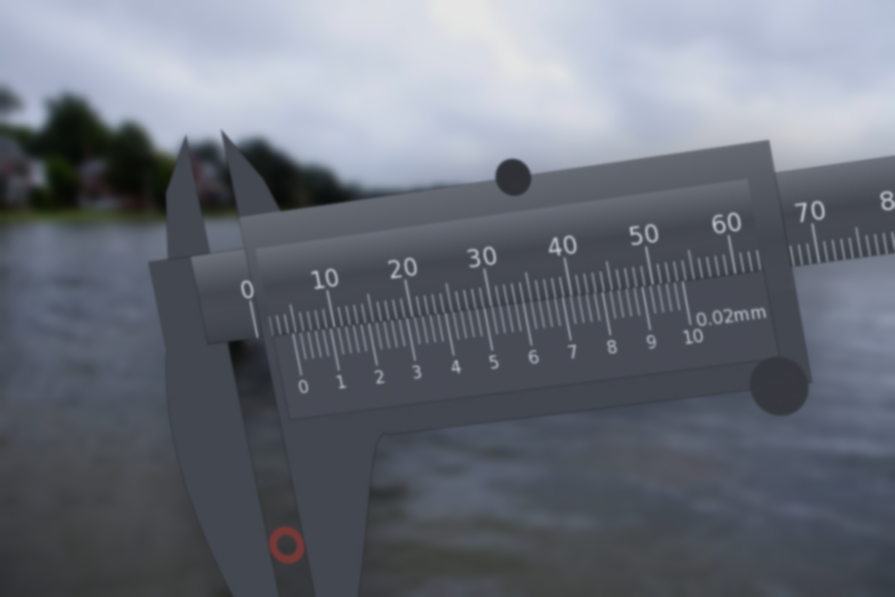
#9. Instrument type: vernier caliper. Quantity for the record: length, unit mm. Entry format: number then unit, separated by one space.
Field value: 4.6 mm
